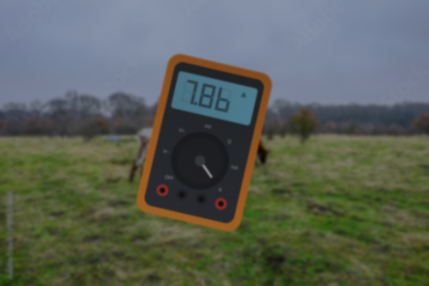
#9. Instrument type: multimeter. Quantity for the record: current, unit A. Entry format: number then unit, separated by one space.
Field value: 7.86 A
